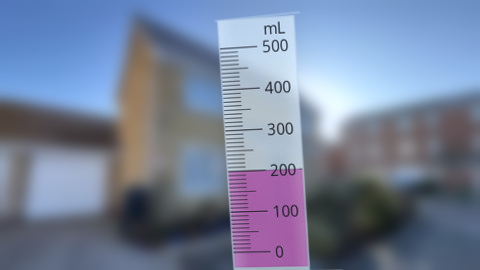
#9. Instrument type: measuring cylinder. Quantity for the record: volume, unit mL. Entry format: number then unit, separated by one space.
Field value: 200 mL
